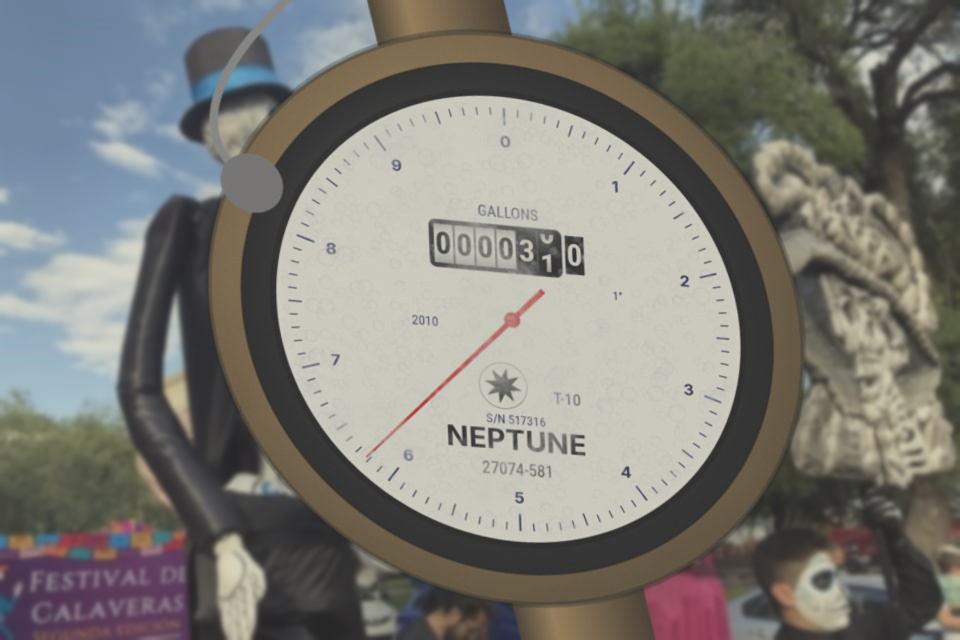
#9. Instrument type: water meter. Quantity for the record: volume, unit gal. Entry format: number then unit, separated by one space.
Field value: 306.2 gal
